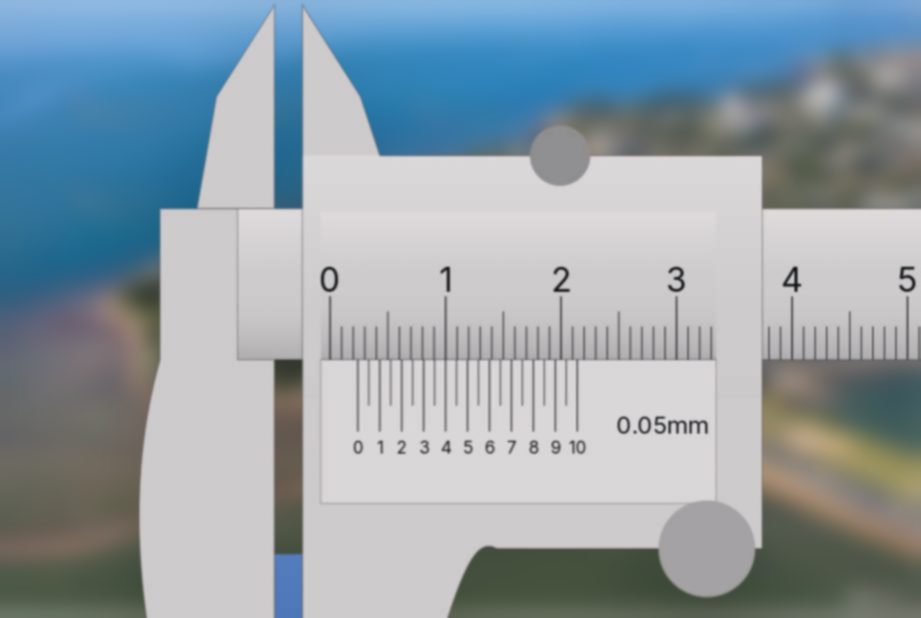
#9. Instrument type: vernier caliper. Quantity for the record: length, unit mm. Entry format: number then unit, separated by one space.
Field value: 2.4 mm
